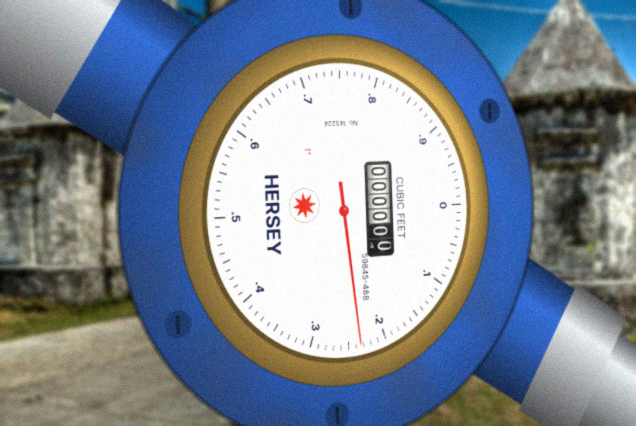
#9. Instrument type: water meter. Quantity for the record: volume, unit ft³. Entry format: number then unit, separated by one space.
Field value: 0.23 ft³
